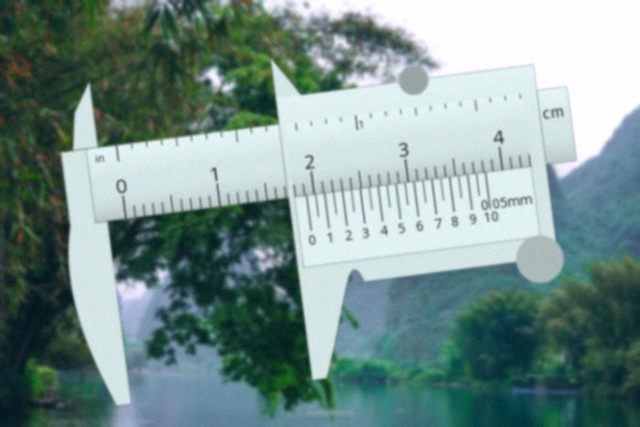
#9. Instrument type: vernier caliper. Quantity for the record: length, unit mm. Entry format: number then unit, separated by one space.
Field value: 19.2 mm
